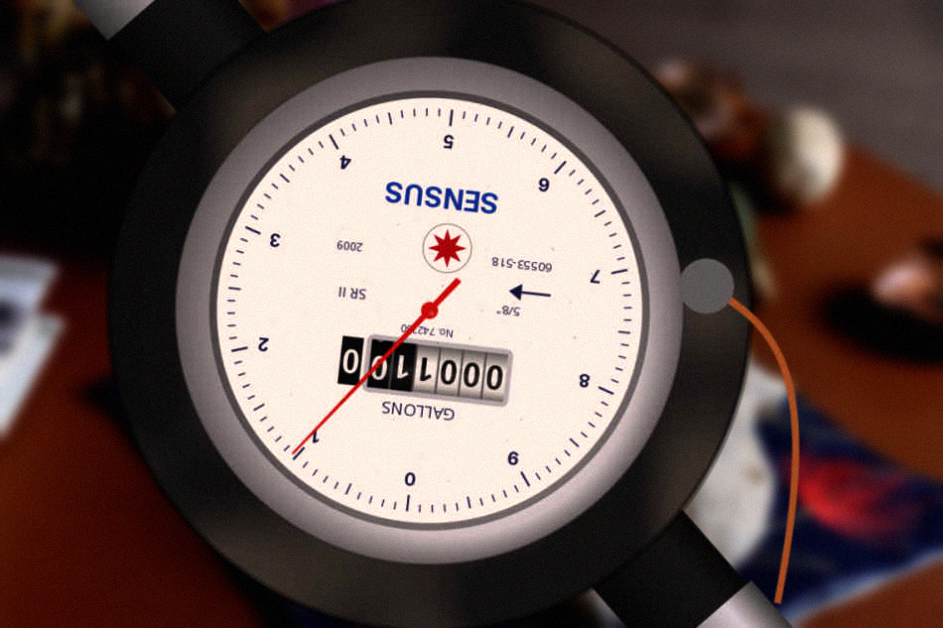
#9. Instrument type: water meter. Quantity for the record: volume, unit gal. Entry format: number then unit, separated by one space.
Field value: 1101.0 gal
